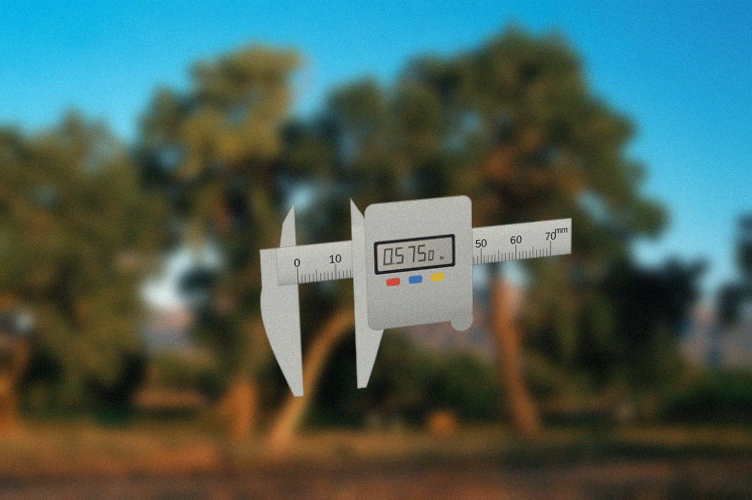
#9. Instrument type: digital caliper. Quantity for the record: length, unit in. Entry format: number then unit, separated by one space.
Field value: 0.5750 in
